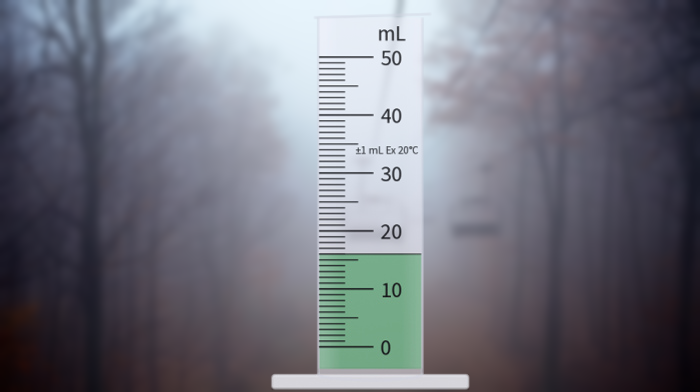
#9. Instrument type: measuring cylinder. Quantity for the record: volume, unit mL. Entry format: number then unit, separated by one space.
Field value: 16 mL
